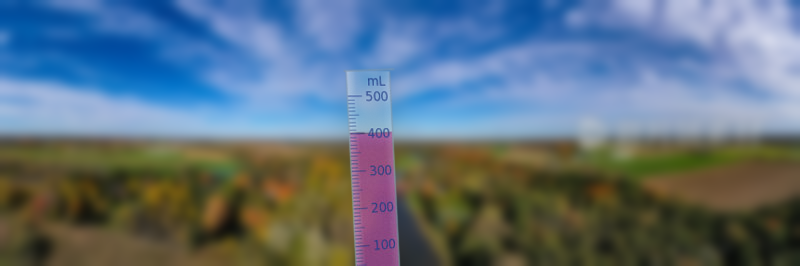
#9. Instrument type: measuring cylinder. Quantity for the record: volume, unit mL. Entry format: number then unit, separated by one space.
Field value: 400 mL
